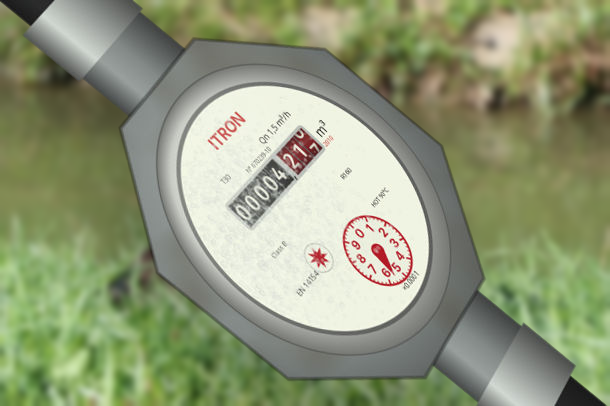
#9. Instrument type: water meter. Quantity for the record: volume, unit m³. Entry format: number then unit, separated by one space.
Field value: 4.2165 m³
